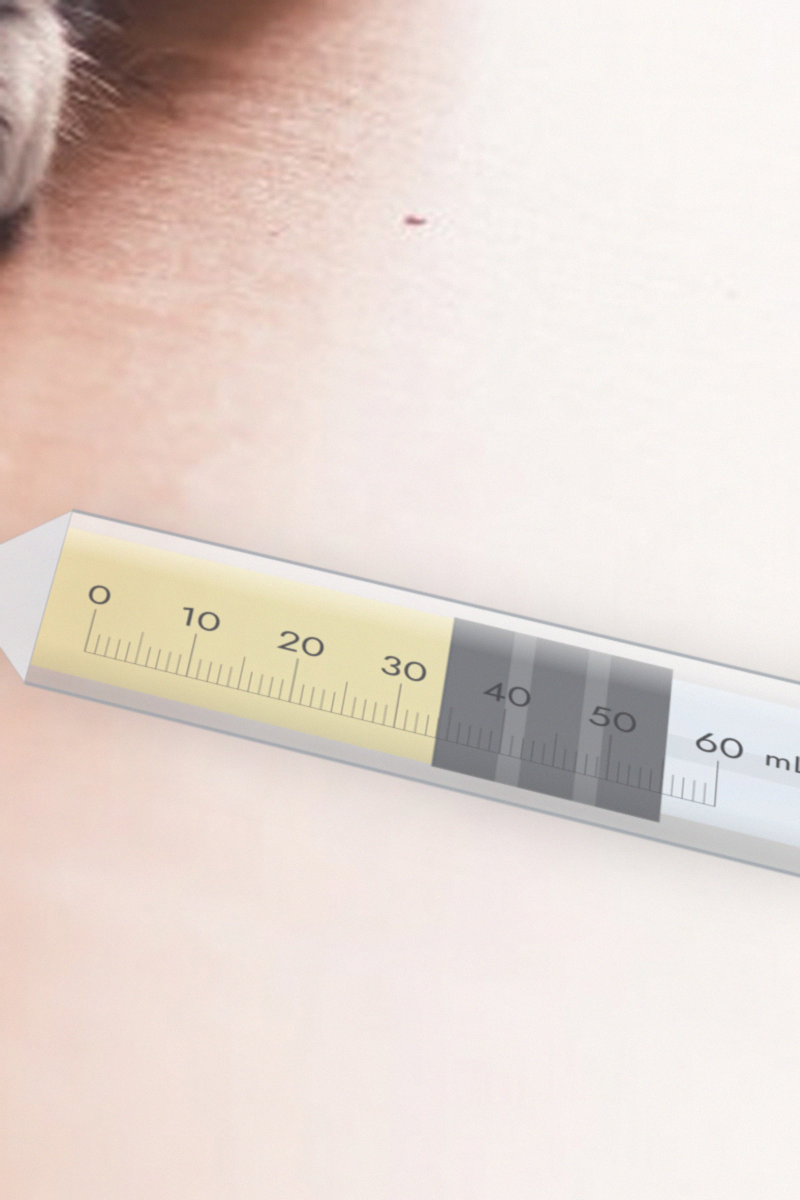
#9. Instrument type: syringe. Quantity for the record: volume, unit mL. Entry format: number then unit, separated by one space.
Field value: 34 mL
